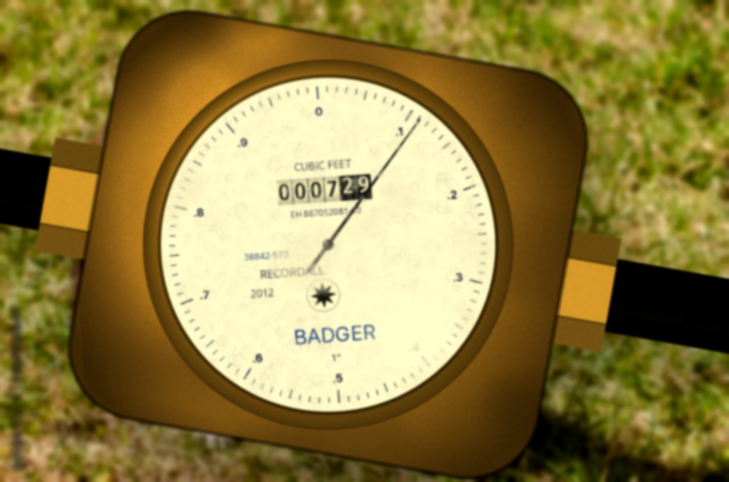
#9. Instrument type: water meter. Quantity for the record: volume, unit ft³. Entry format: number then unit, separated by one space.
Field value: 729.11 ft³
